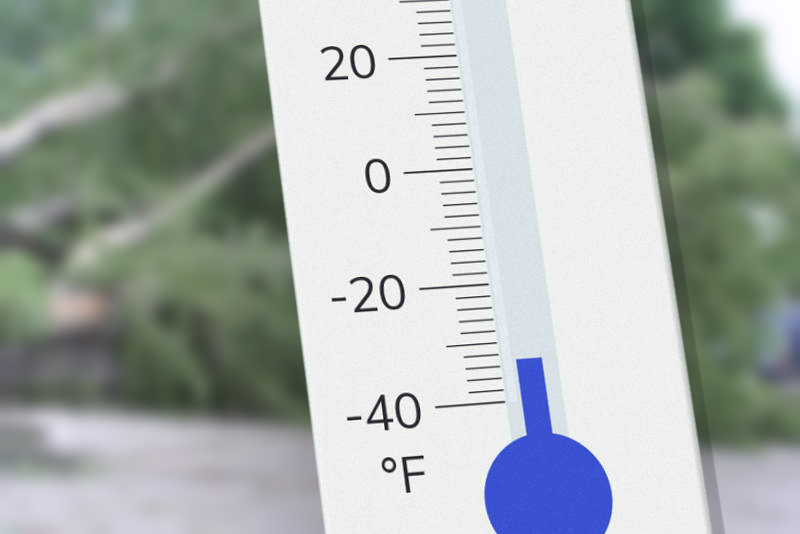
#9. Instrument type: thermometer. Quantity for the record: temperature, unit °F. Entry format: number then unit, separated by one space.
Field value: -33 °F
